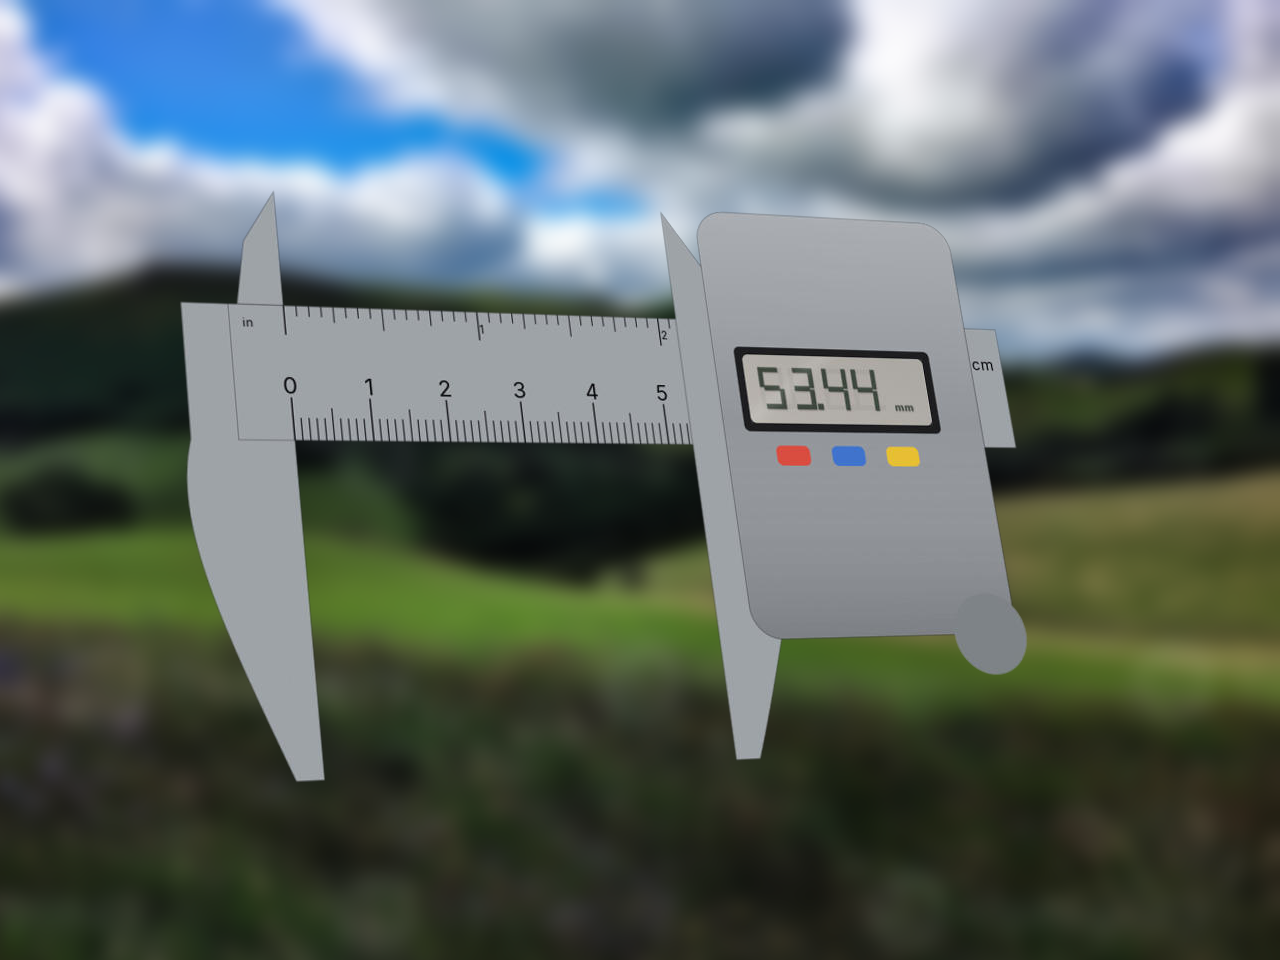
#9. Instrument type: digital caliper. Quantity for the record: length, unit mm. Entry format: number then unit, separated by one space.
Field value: 53.44 mm
